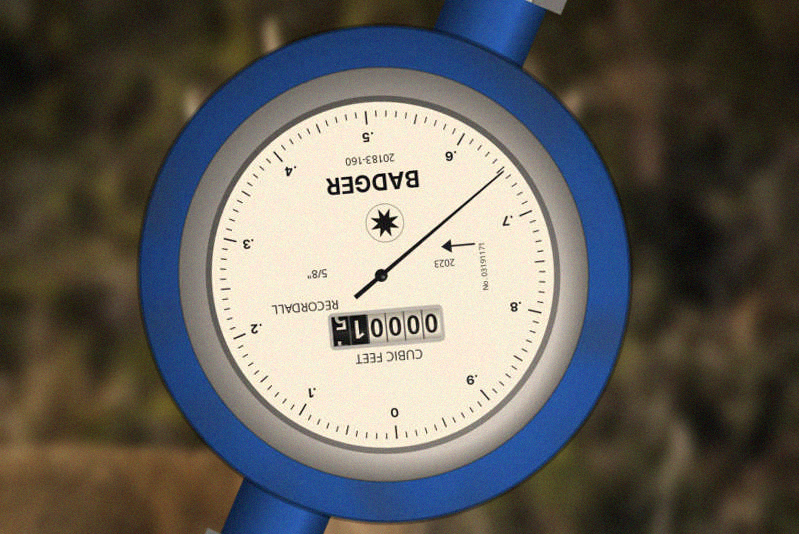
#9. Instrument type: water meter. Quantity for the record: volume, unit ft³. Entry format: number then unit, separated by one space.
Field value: 14.65 ft³
